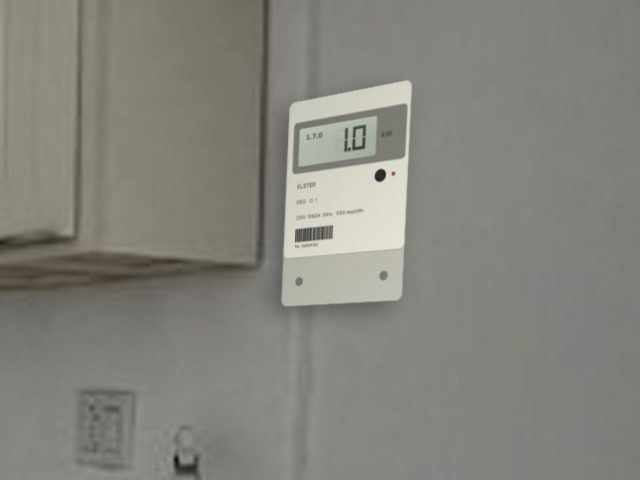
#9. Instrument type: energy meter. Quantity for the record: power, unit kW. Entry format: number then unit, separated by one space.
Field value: 1.0 kW
